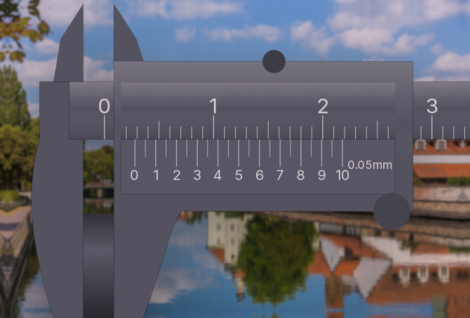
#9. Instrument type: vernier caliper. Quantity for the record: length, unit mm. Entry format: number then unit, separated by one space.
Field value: 2.8 mm
